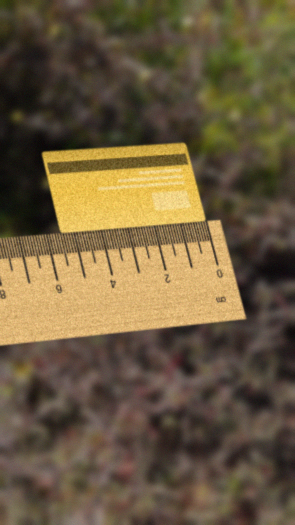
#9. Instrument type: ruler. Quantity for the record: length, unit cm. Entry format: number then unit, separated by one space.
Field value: 5.5 cm
